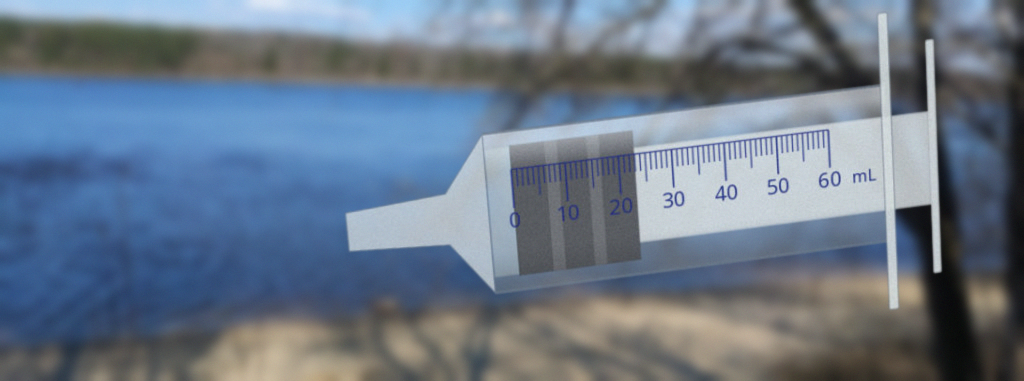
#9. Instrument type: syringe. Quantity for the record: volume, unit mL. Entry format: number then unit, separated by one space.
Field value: 0 mL
